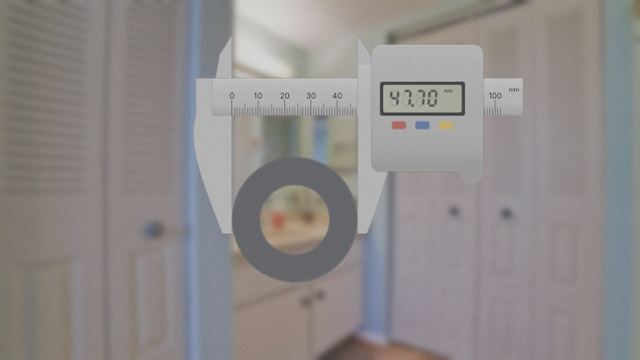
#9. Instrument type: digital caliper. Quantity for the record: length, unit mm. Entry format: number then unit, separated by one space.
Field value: 47.70 mm
